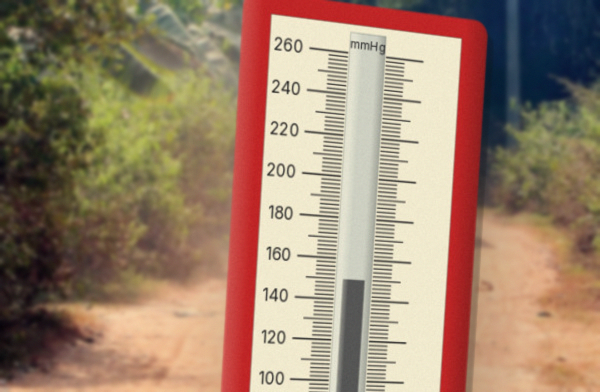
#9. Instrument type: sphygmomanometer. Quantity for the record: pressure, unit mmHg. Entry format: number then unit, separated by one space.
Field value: 150 mmHg
